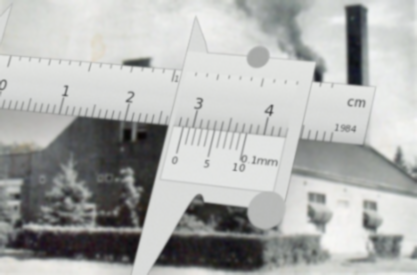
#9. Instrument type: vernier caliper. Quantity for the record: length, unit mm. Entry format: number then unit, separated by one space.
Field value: 28.6 mm
